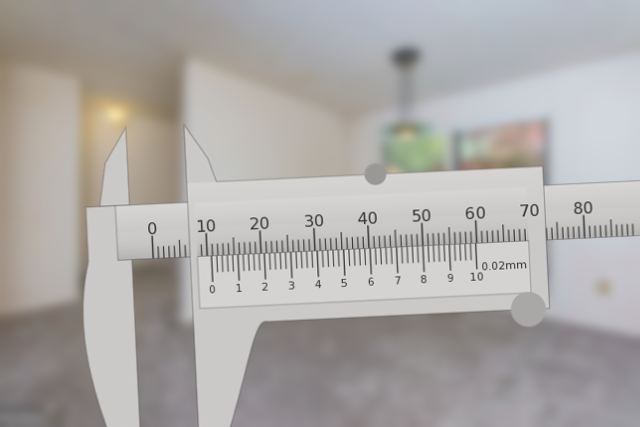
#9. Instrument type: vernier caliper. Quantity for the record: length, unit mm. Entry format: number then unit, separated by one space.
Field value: 10.8 mm
